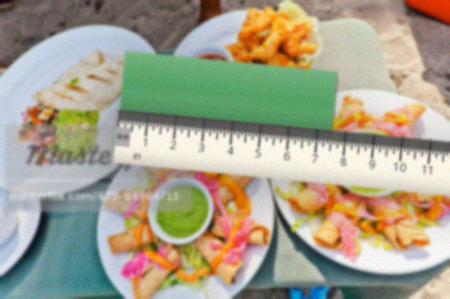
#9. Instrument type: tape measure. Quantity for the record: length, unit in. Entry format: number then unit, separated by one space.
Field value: 7.5 in
